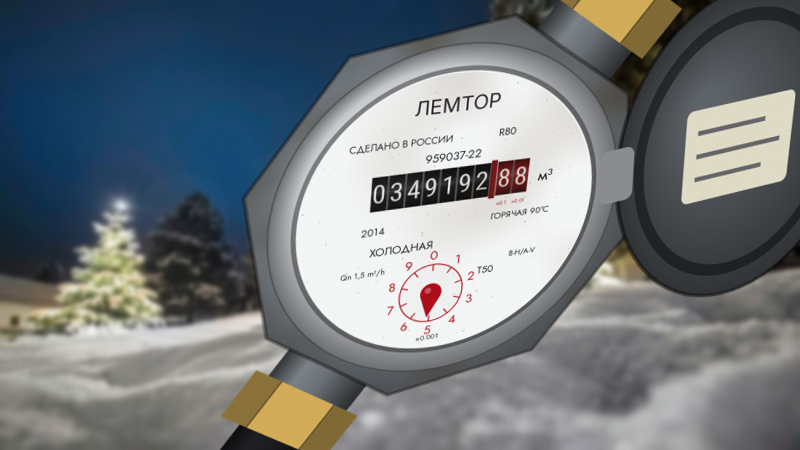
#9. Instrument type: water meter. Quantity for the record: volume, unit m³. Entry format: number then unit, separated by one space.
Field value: 349192.885 m³
